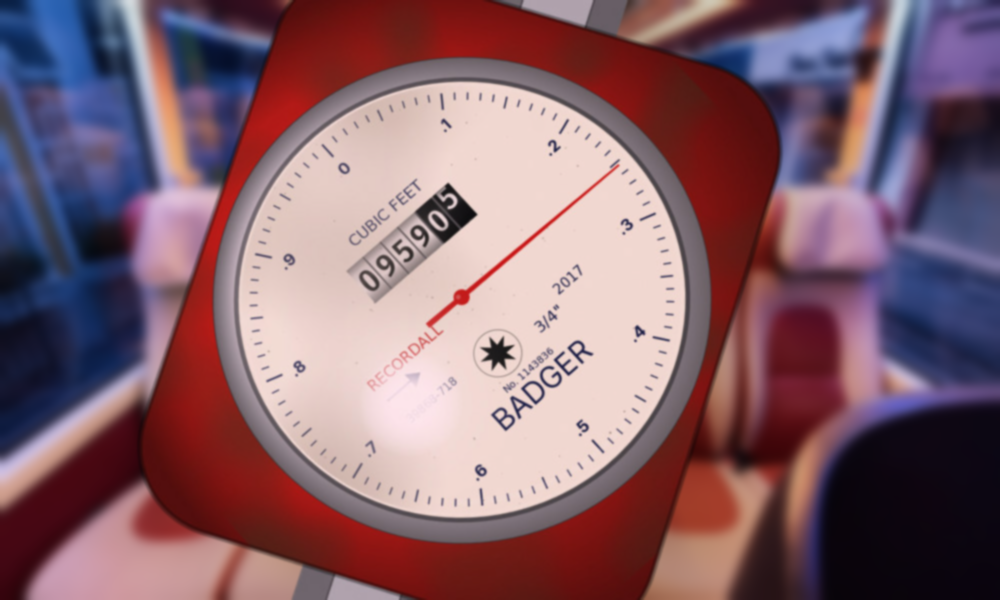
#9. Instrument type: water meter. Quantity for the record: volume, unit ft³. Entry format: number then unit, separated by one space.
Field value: 95905.25 ft³
